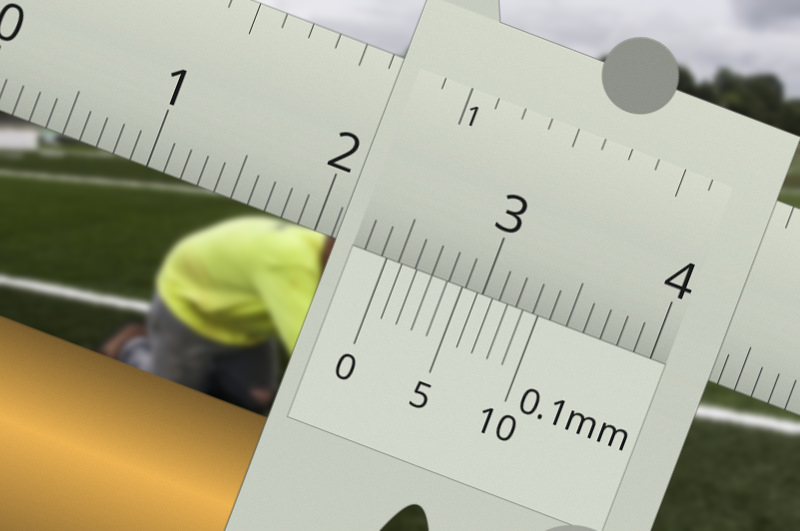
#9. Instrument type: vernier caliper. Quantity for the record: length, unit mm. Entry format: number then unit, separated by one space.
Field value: 24.3 mm
